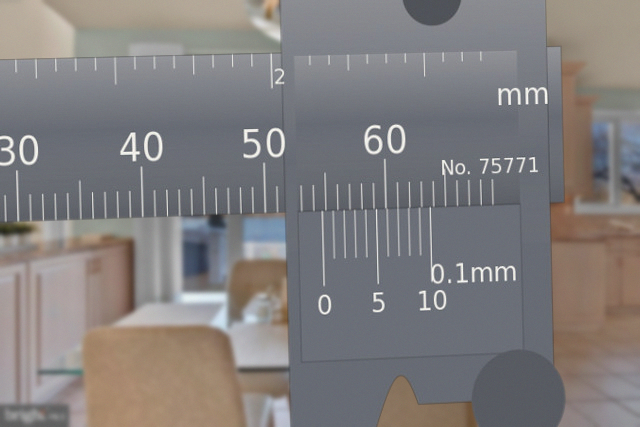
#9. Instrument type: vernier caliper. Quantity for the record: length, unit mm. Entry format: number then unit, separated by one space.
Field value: 54.7 mm
